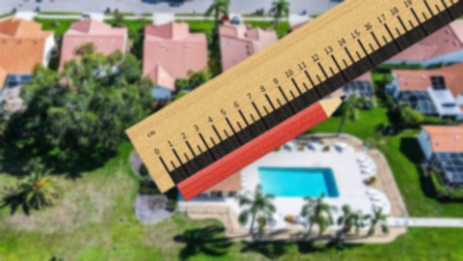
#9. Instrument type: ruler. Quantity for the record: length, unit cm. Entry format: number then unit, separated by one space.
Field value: 12.5 cm
